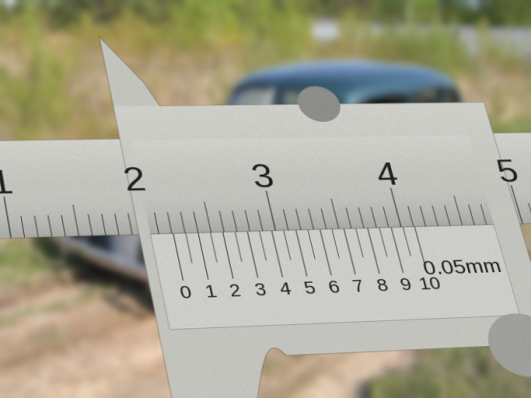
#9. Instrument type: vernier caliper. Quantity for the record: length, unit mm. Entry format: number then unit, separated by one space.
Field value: 22.1 mm
